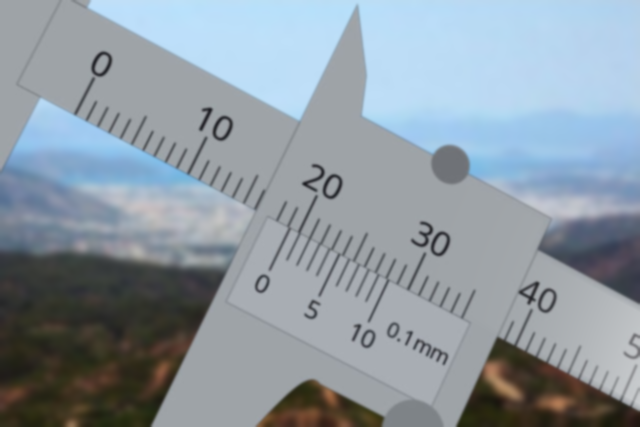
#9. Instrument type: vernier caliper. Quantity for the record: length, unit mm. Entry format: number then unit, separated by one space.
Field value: 19.2 mm
